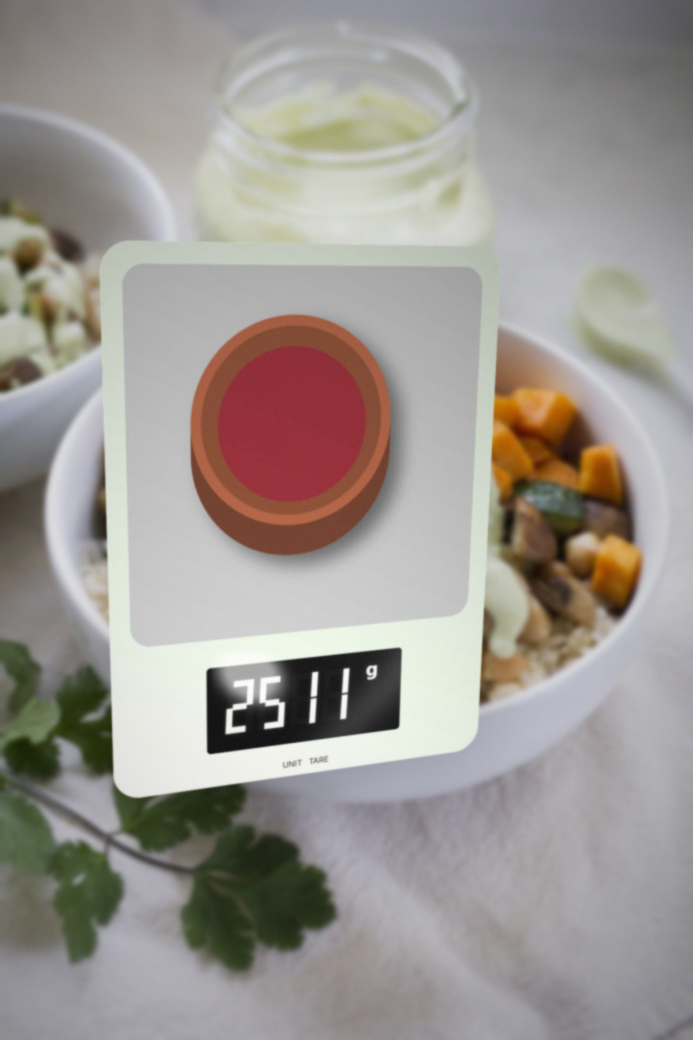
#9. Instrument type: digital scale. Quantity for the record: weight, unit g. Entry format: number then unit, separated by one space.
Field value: 2511 g
